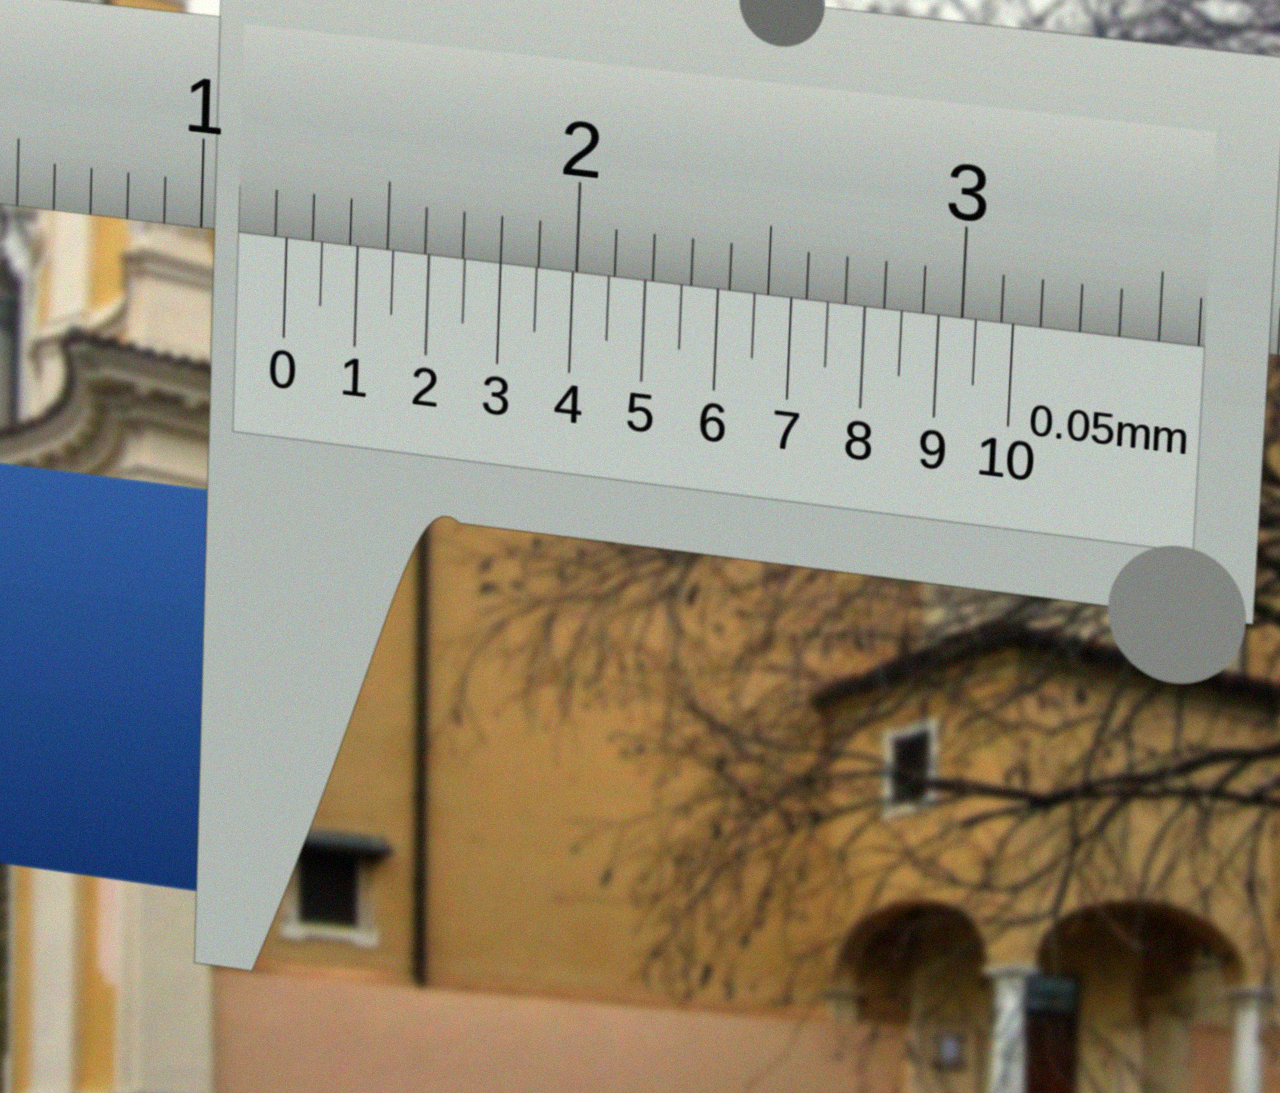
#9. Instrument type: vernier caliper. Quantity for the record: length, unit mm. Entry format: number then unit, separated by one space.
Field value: 12.30 mm
